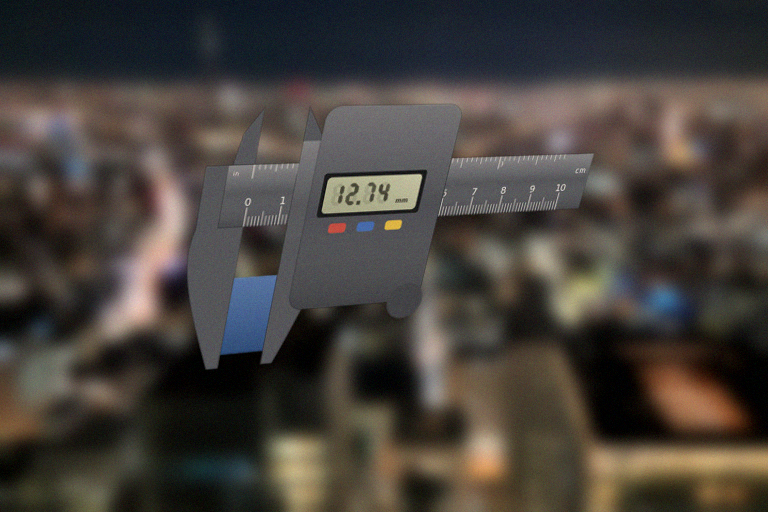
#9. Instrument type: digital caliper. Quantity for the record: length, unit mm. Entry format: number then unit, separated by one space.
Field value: 12.74 mm
